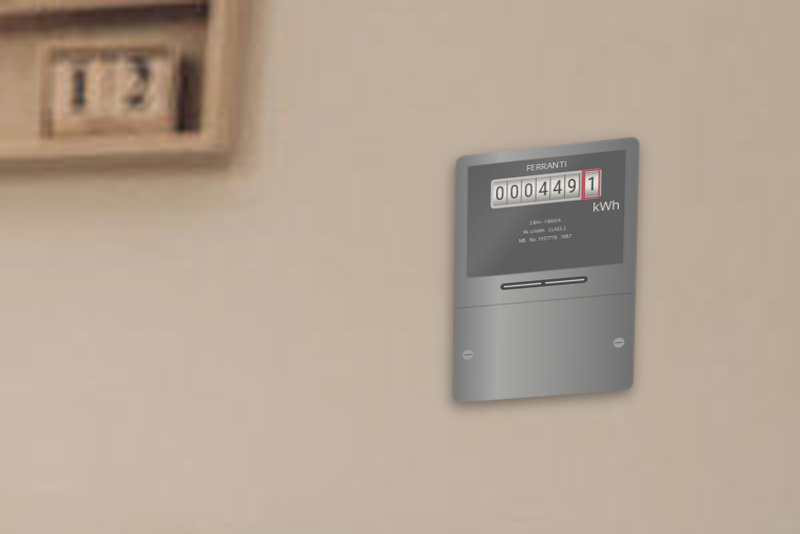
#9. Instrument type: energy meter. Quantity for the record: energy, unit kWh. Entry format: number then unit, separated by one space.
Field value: 449.1 kWh
